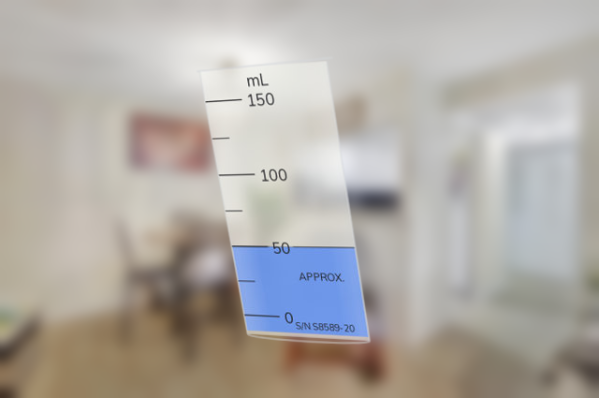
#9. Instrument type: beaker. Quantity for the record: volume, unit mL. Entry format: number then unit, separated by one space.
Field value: 50 mL
